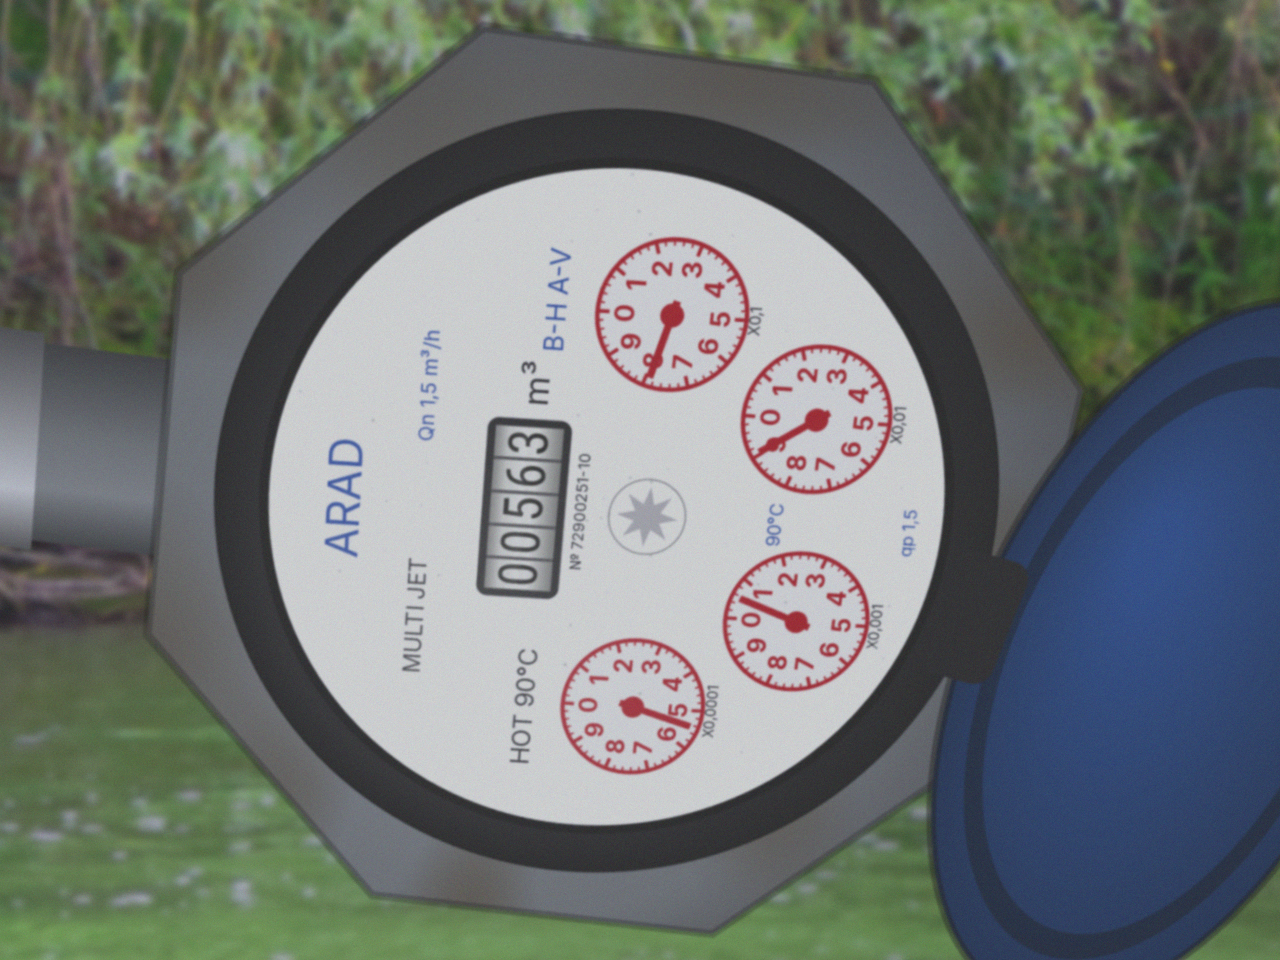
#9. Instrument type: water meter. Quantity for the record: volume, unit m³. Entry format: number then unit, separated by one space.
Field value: 563.7905 m³
